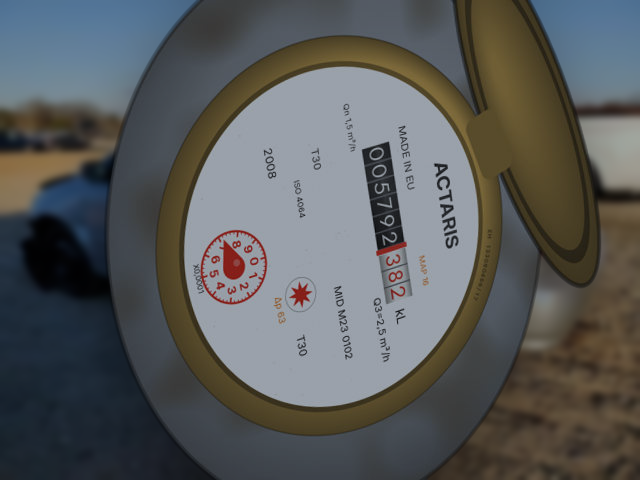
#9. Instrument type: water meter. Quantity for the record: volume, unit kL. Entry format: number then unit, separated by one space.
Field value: 5792.3827 kL
